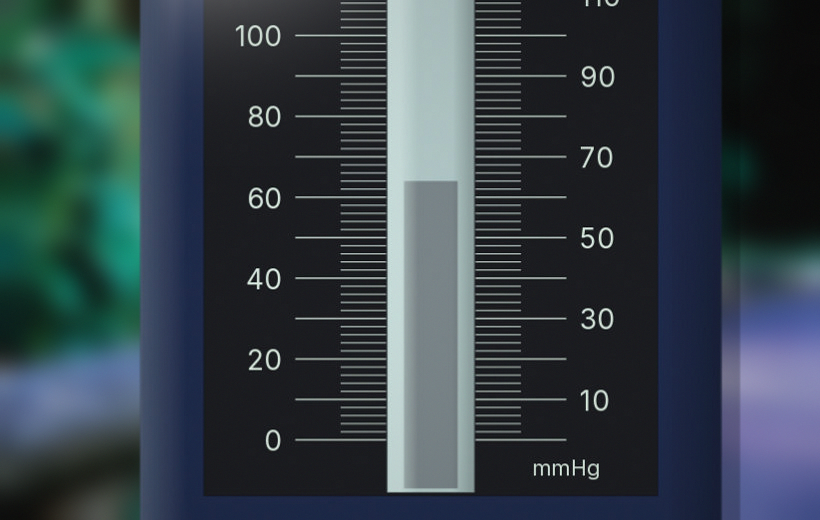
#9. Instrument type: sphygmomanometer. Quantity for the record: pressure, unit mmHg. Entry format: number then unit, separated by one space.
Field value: 64 mmHg
